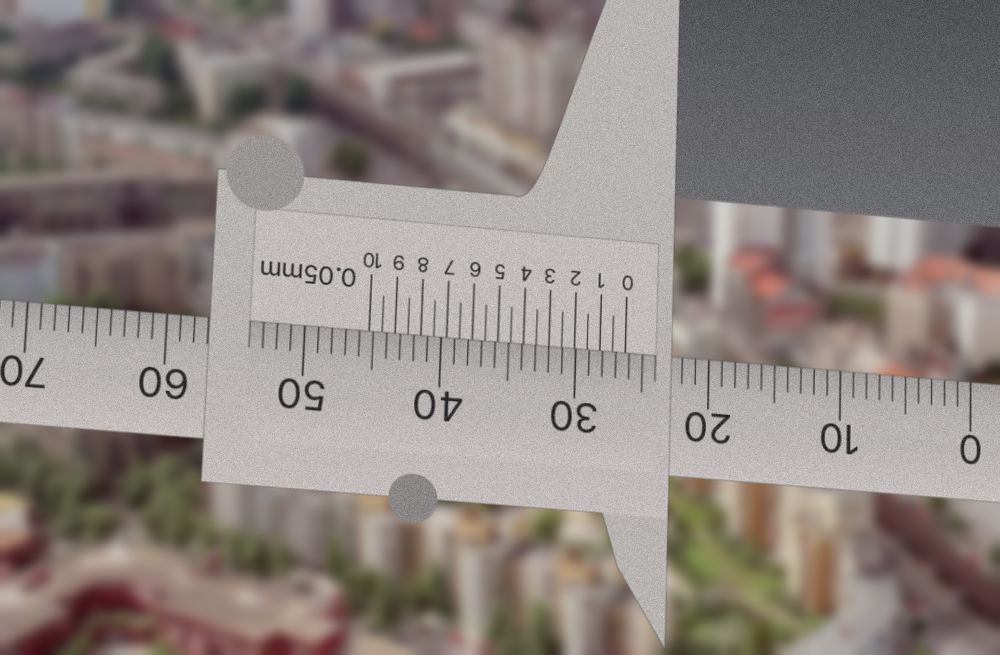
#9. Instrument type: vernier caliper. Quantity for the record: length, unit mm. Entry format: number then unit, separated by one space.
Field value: 26.3 mm
